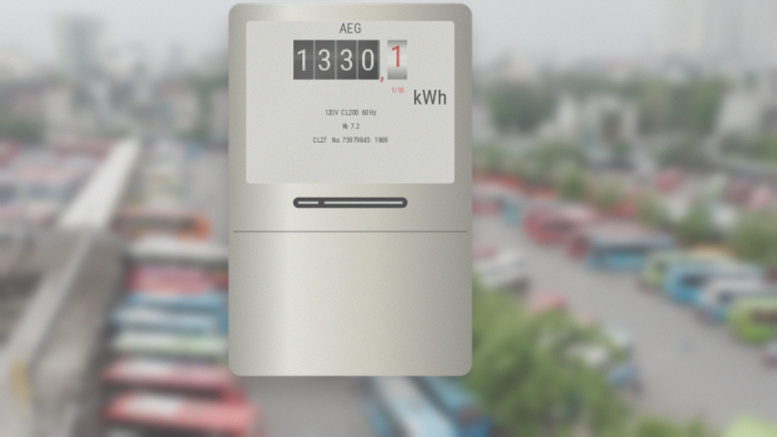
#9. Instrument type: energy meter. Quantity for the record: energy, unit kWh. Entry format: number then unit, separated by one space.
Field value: 1330.1 kWh
